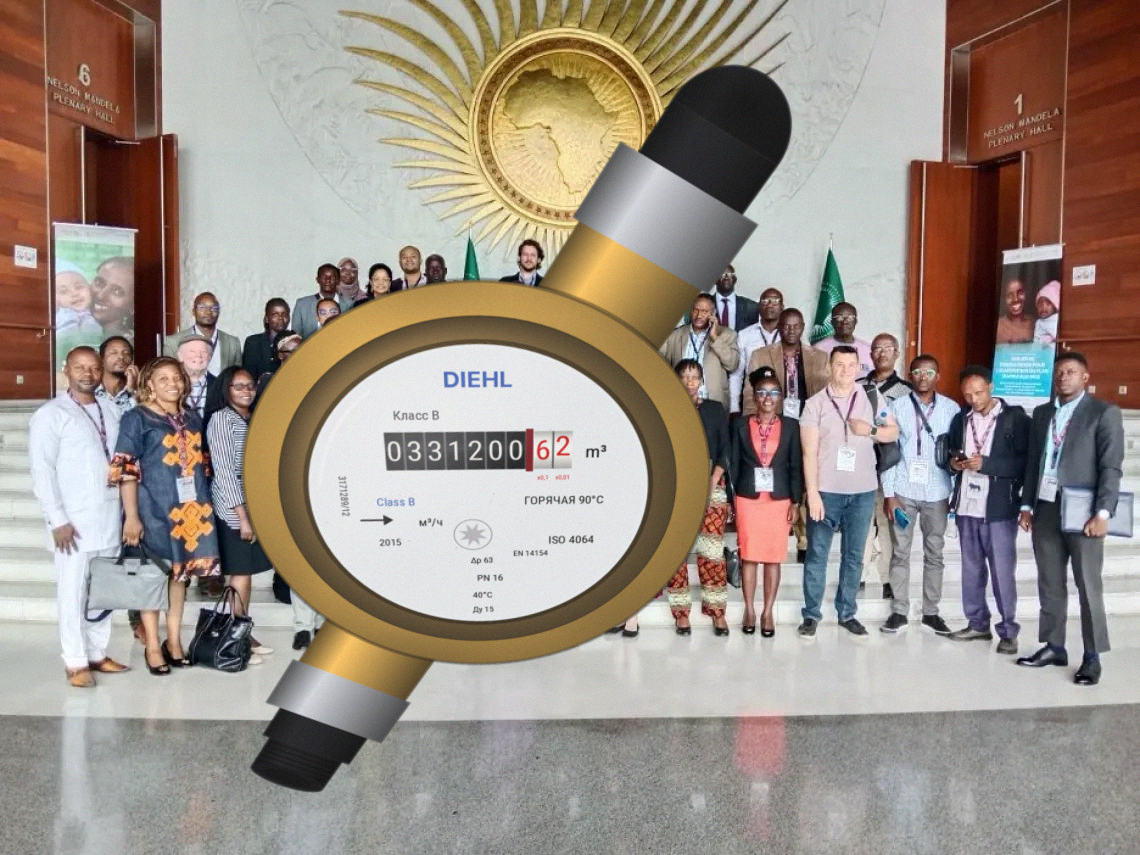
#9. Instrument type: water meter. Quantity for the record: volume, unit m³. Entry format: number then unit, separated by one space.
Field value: 331200.62 m³
